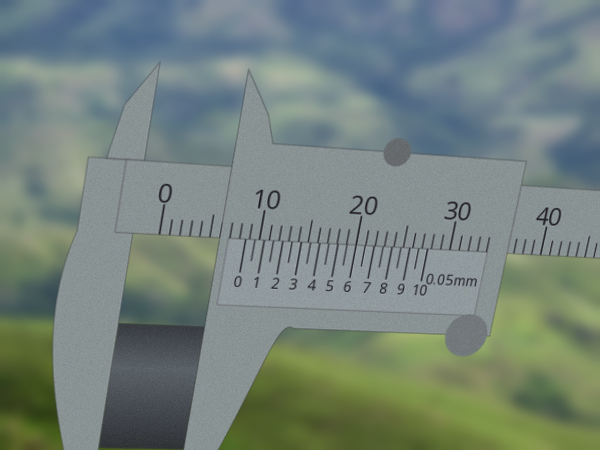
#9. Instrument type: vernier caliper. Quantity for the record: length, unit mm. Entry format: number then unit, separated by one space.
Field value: 8.6 mm
